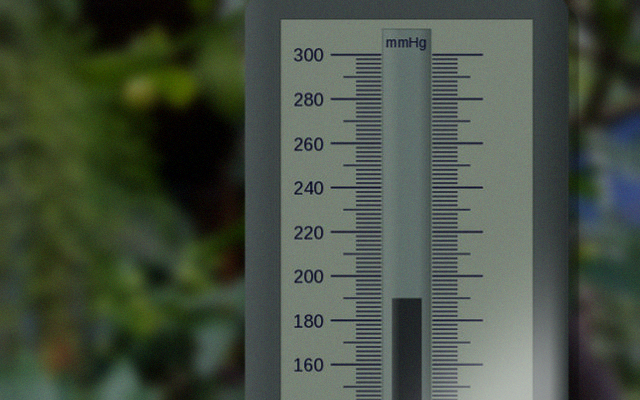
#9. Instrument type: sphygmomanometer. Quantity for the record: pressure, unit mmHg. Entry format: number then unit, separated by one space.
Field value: 190 mmHg
